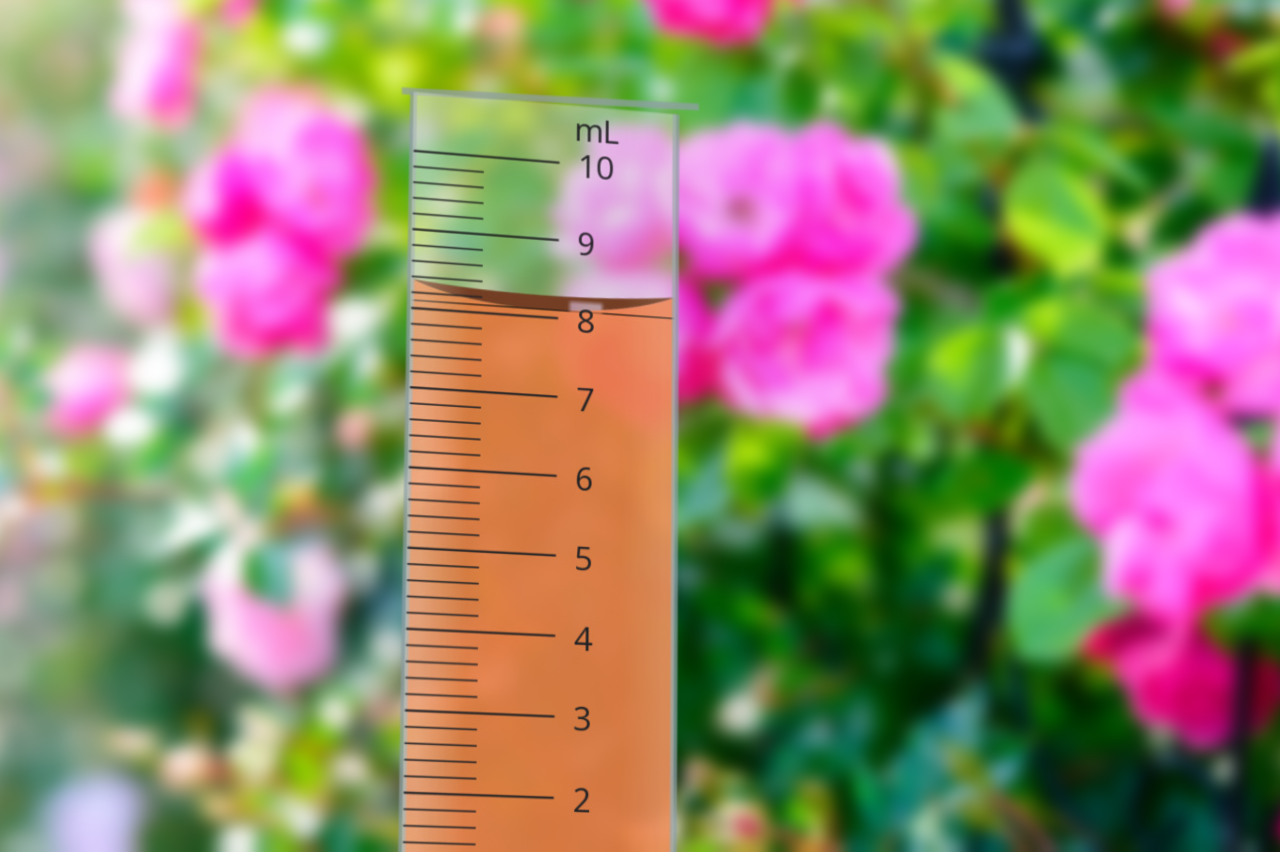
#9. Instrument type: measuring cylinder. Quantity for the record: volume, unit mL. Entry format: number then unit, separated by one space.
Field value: 8.1 mL
